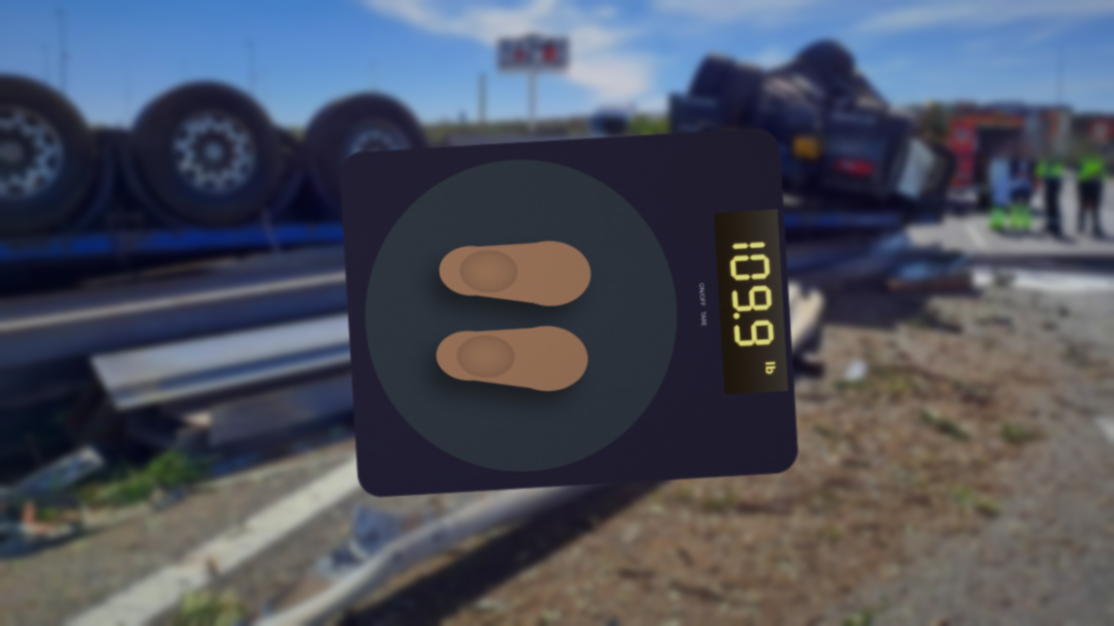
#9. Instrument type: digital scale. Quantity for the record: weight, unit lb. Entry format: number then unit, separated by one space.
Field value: 109.9 lb
